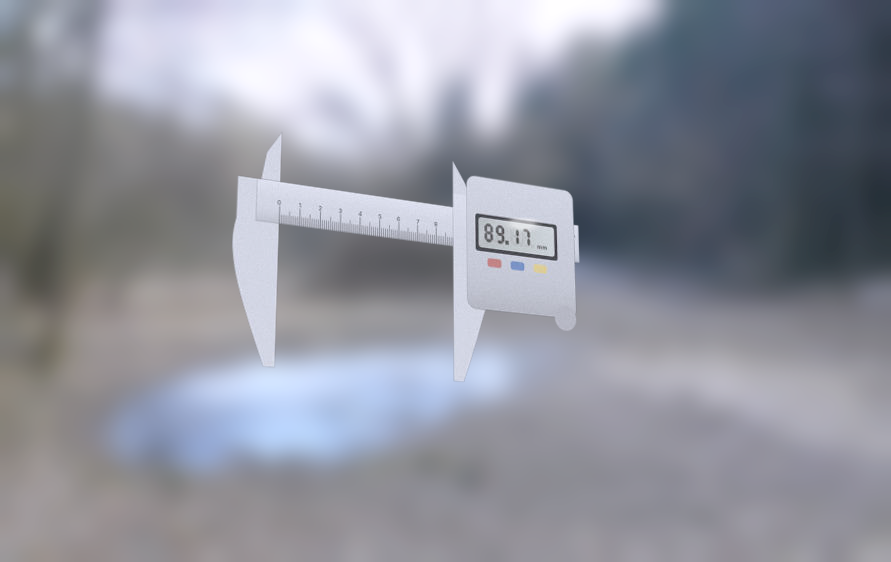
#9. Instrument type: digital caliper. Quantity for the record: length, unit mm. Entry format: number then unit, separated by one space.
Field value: 89.17 mm
